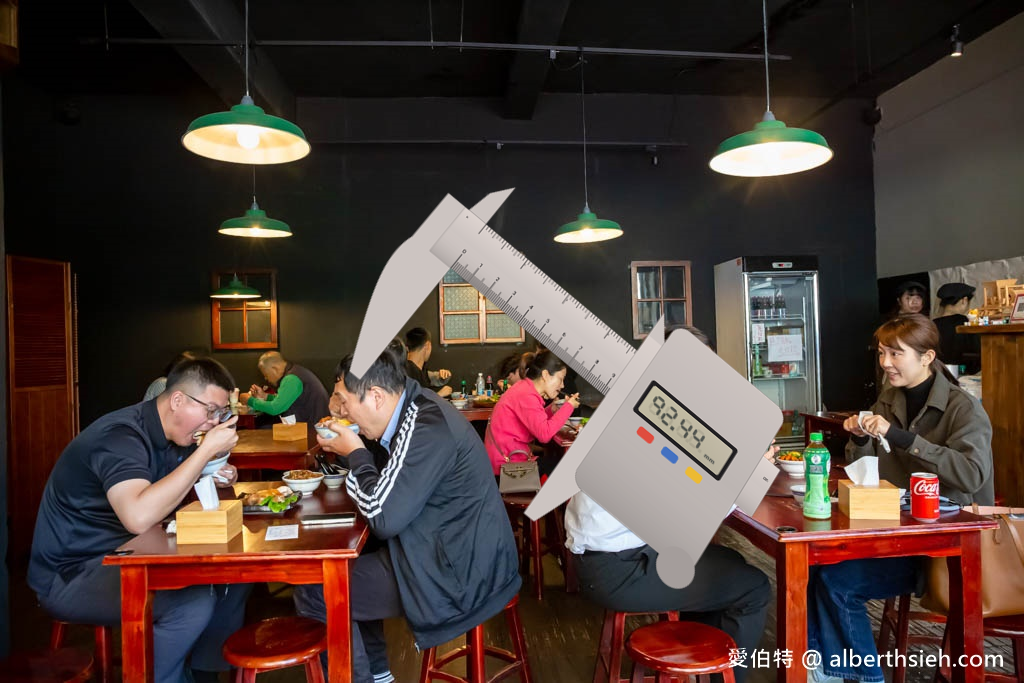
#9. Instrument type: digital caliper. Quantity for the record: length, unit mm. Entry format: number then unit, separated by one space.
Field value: 92.44 mm
